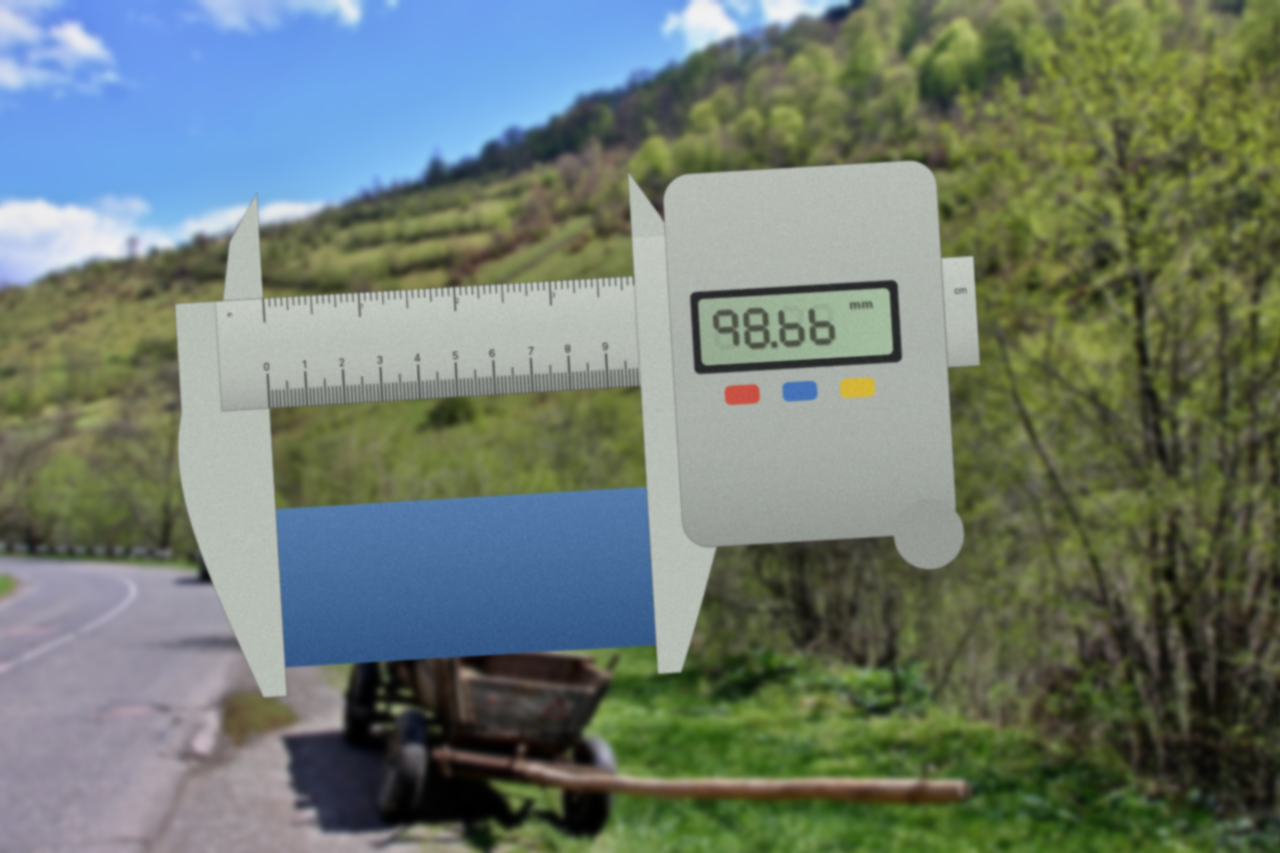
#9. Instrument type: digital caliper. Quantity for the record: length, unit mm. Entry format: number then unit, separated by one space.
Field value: 98.66 mm
